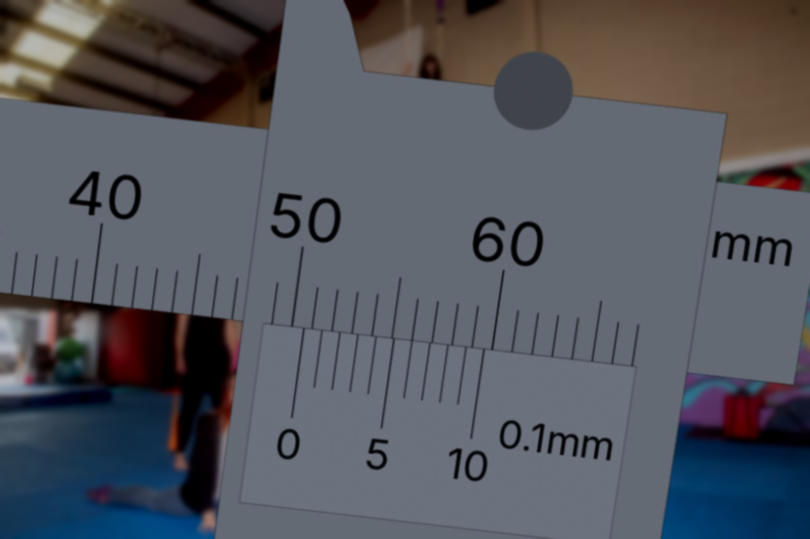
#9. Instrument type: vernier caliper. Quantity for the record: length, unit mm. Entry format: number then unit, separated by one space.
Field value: 50.6 mm
